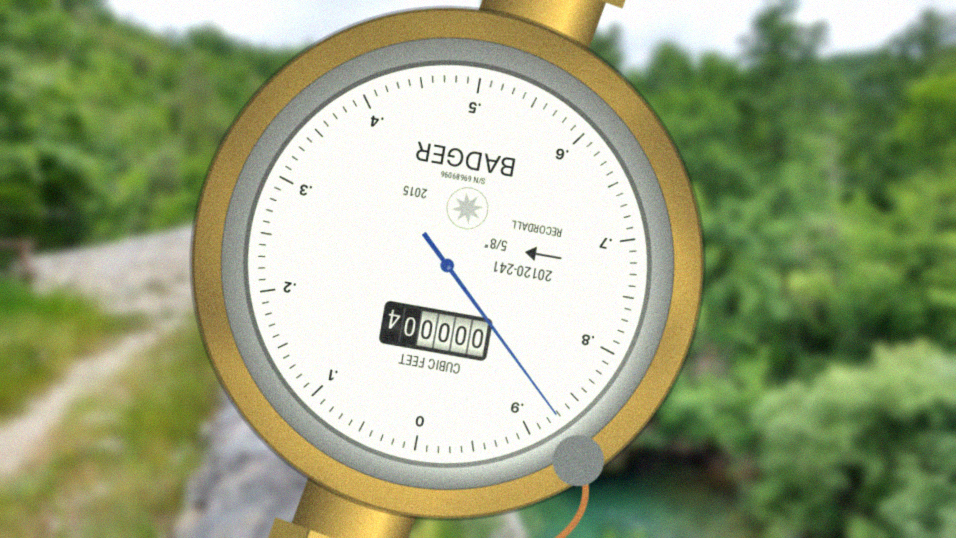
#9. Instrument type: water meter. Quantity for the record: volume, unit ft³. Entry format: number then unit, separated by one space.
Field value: 3.87 ft³
